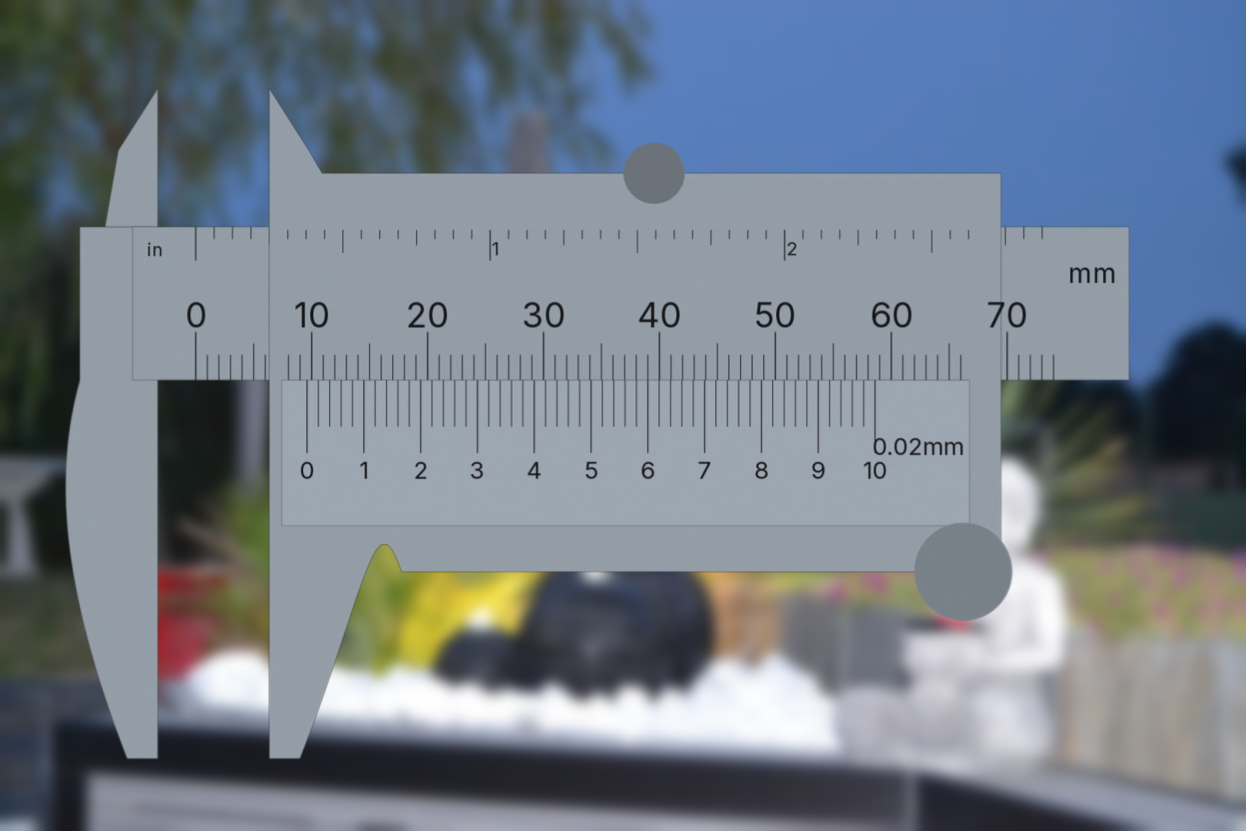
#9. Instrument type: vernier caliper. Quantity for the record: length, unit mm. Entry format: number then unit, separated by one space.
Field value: 9.6 mm
